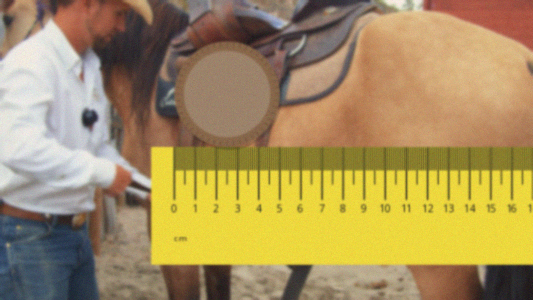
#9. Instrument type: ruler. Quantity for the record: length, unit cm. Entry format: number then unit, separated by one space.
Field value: 5 cm
